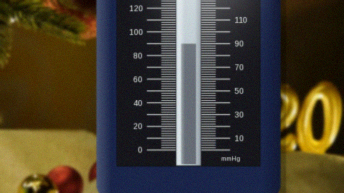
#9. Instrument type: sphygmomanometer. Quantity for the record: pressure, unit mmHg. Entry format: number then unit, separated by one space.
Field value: 90 mmHg
